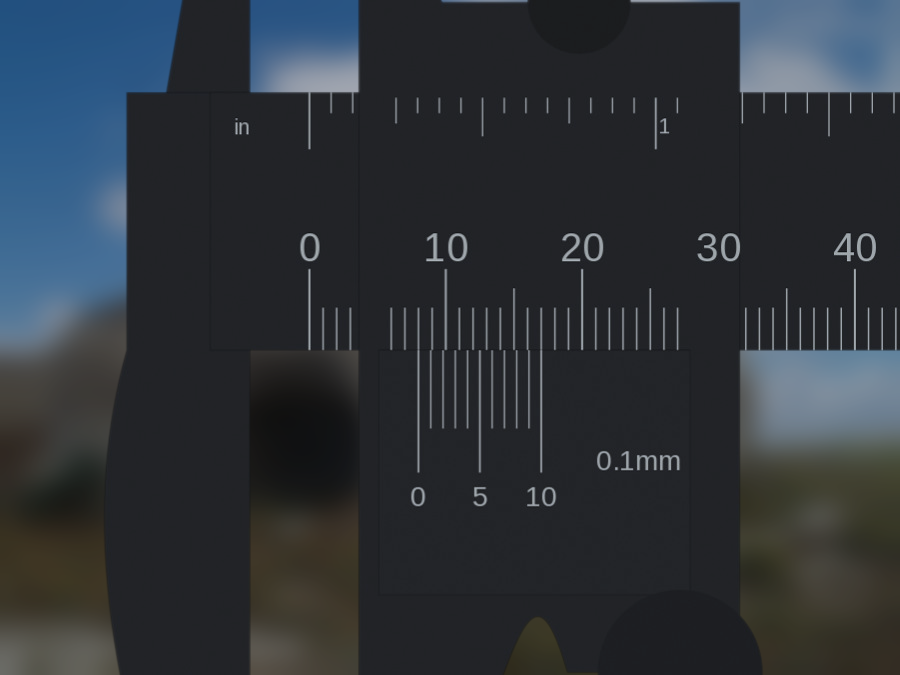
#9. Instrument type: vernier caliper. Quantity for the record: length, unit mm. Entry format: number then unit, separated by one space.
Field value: 8.0 mm
